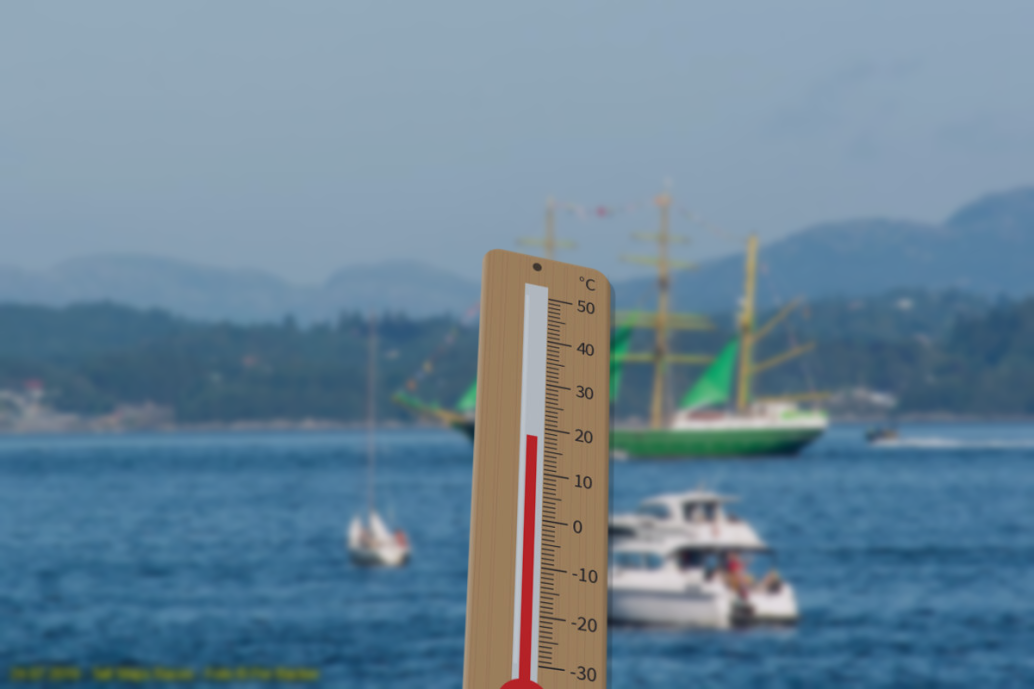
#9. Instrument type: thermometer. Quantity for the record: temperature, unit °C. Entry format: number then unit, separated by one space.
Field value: 18 °C
